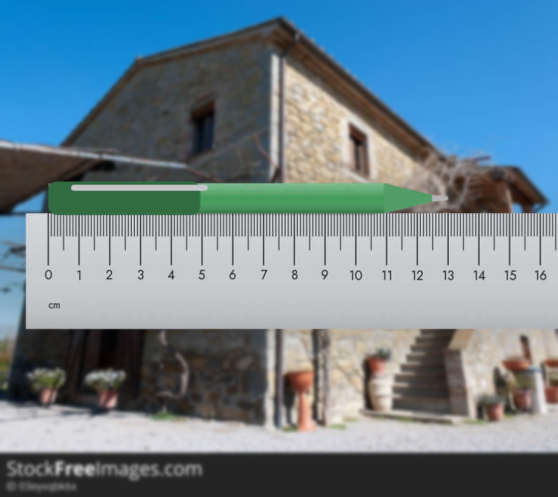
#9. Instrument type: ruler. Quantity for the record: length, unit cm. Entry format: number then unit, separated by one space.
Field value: 13 cm
